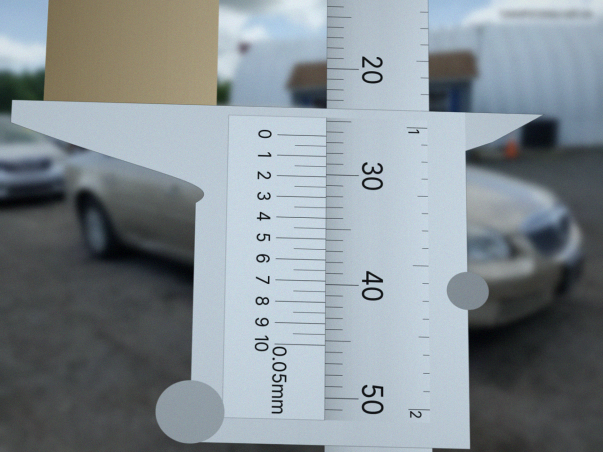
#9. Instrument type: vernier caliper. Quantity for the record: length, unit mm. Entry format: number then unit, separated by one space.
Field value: 26.4 mm
